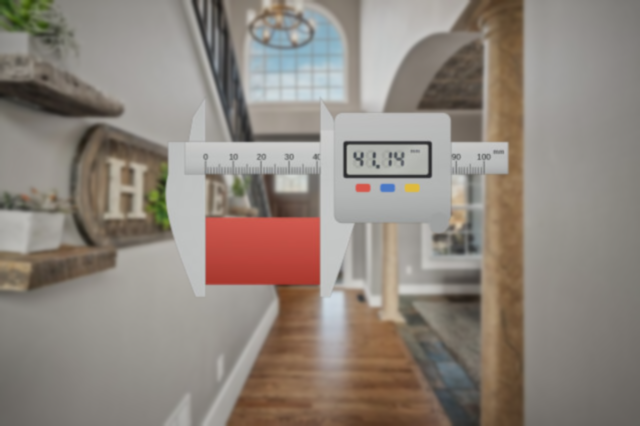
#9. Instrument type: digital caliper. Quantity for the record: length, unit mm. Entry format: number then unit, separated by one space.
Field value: 41.14 mm
